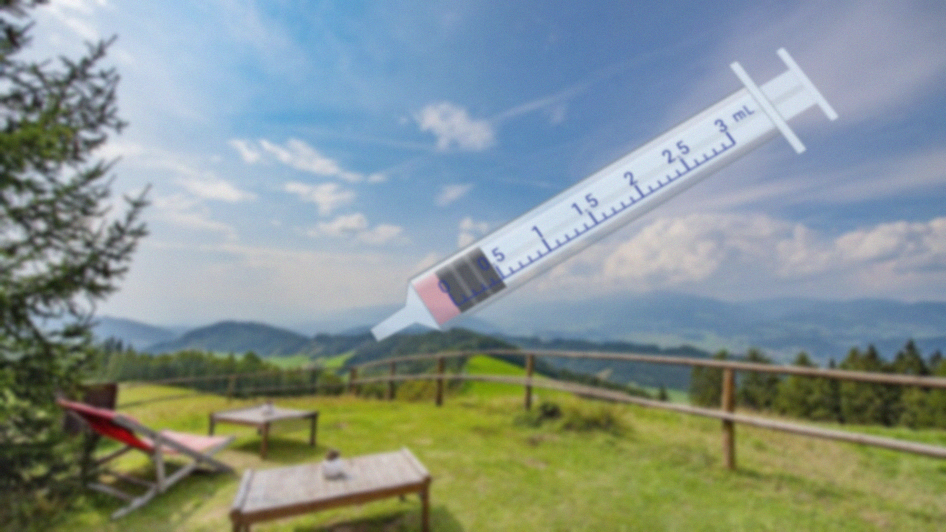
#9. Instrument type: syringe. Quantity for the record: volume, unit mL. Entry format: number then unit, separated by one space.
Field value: 0 mL
